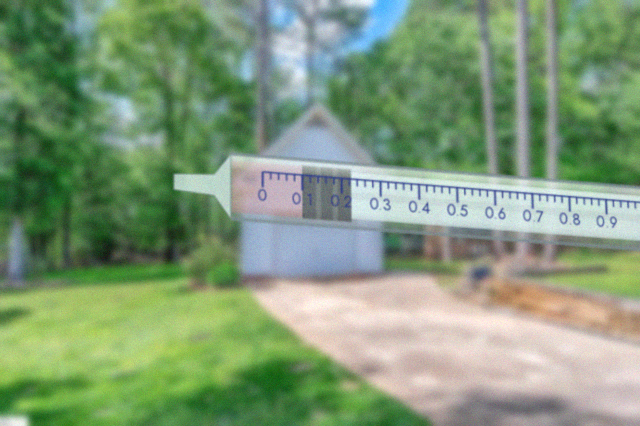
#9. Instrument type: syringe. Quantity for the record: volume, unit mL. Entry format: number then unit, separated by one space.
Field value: 0.1 mL
